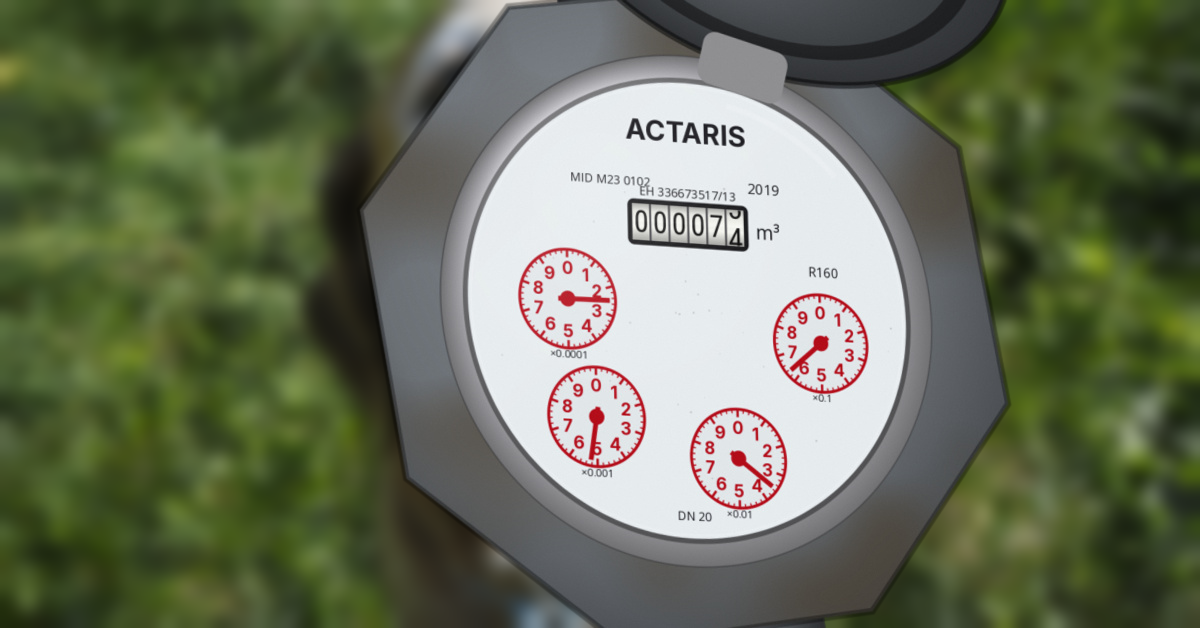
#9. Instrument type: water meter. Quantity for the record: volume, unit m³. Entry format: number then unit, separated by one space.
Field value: 73.6352 m³
